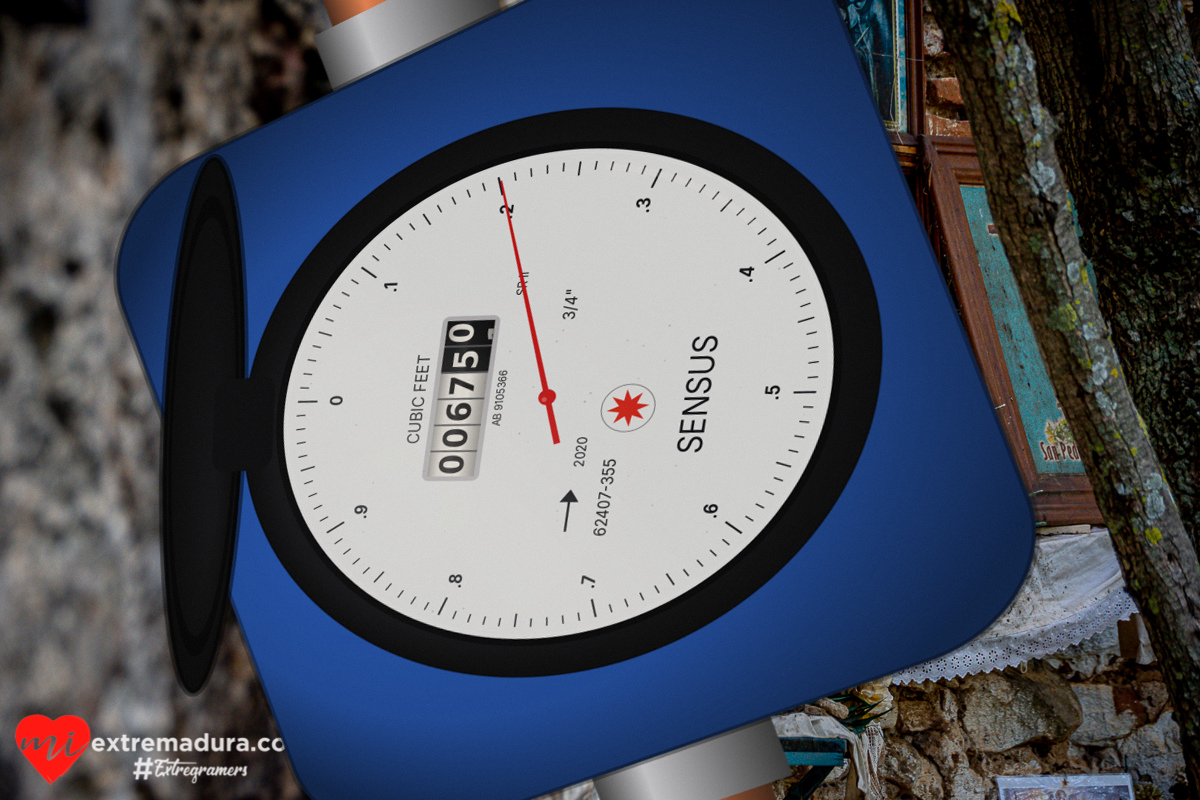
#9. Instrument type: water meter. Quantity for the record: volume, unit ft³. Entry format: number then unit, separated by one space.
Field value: 6750.20 ft³
